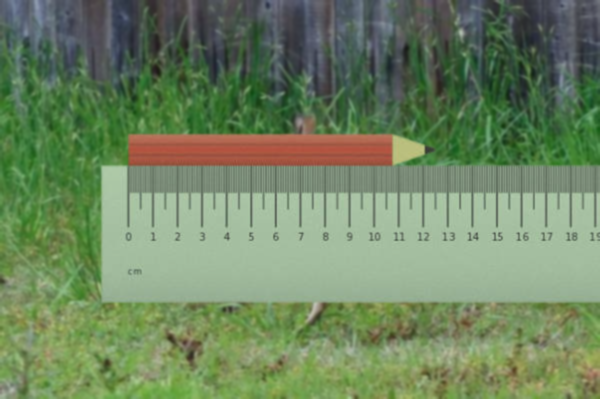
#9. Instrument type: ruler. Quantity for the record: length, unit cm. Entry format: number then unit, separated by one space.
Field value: 12.5 cm
